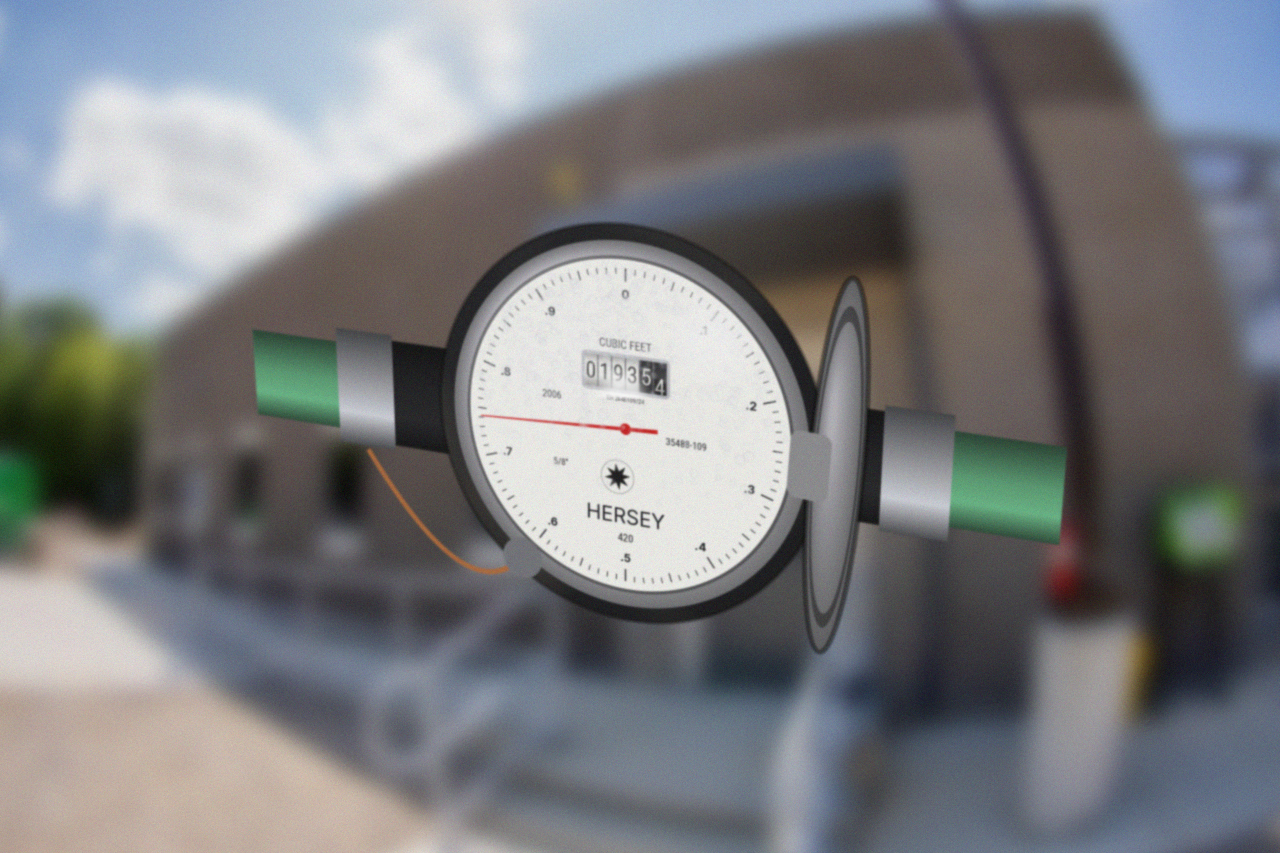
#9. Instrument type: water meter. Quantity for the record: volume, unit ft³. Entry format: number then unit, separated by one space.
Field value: 19353.74 ft³
